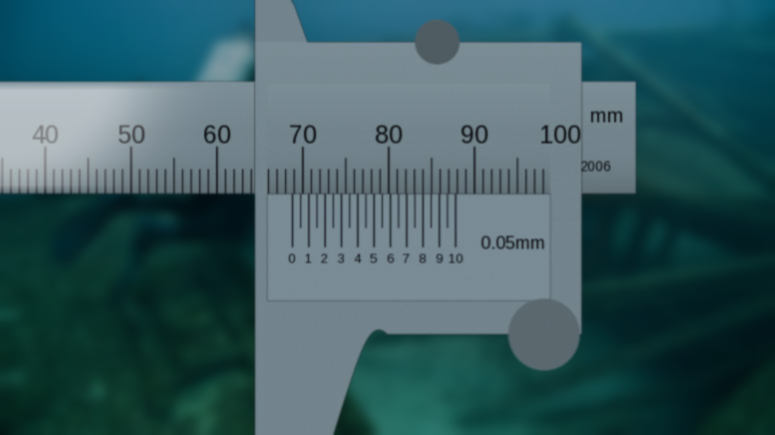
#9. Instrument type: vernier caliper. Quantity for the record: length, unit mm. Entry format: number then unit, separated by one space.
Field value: 68.8 mm
